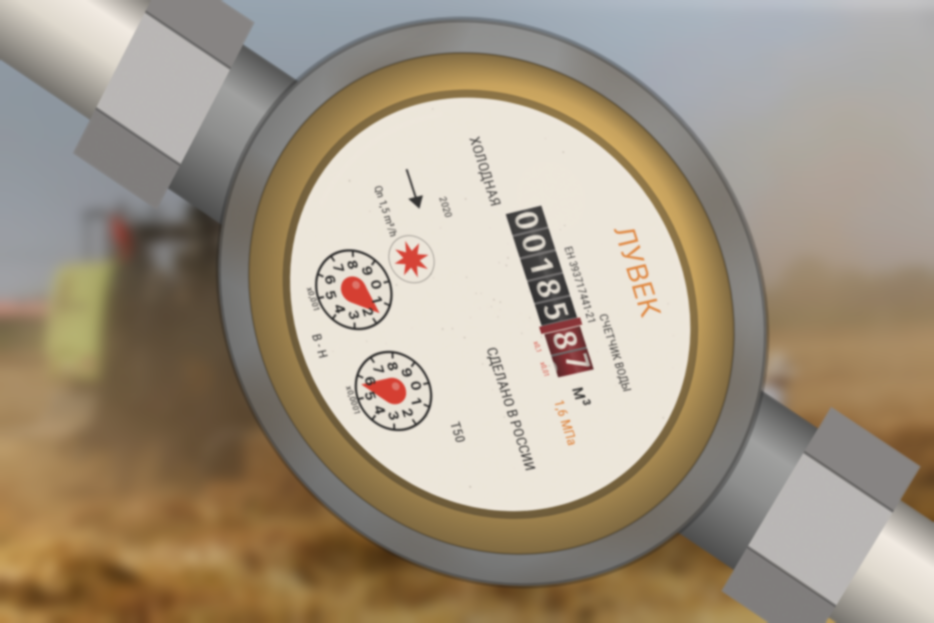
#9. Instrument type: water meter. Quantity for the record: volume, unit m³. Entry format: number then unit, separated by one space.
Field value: 185.8715 m³
